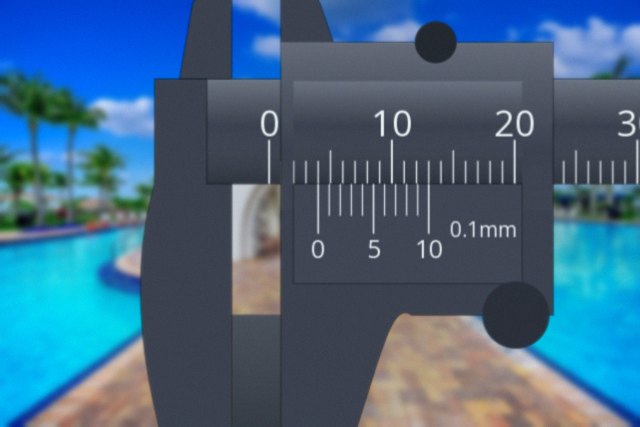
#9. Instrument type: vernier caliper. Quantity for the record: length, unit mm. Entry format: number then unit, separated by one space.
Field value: 4.0 mm
